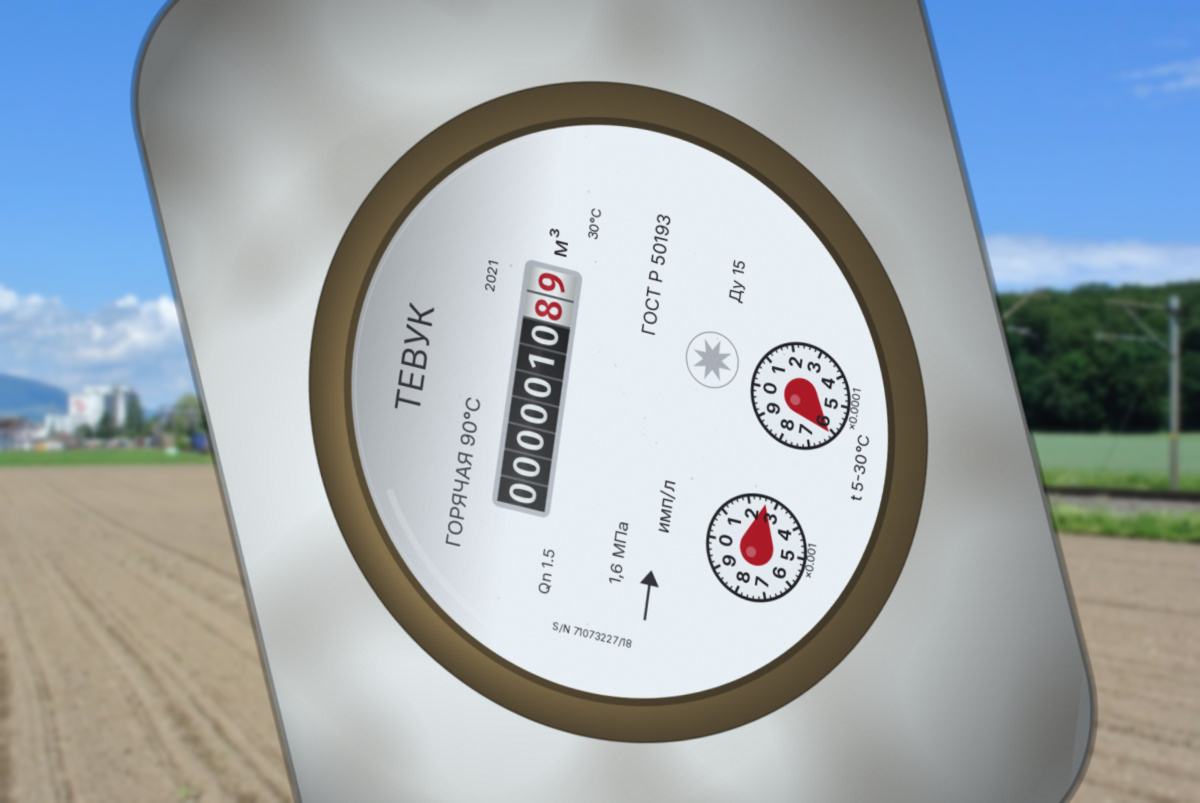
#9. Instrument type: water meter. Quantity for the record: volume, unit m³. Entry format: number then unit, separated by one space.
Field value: 10.8926 m³
